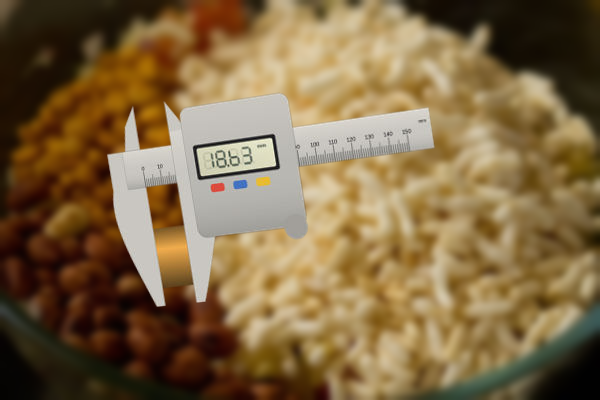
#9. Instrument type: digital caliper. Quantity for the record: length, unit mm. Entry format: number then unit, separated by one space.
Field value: 18.63 mm
